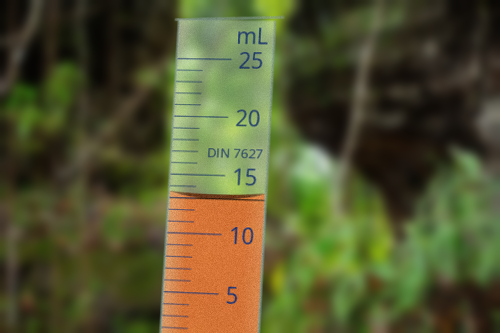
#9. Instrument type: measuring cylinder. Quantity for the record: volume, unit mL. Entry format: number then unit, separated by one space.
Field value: 13 mL
